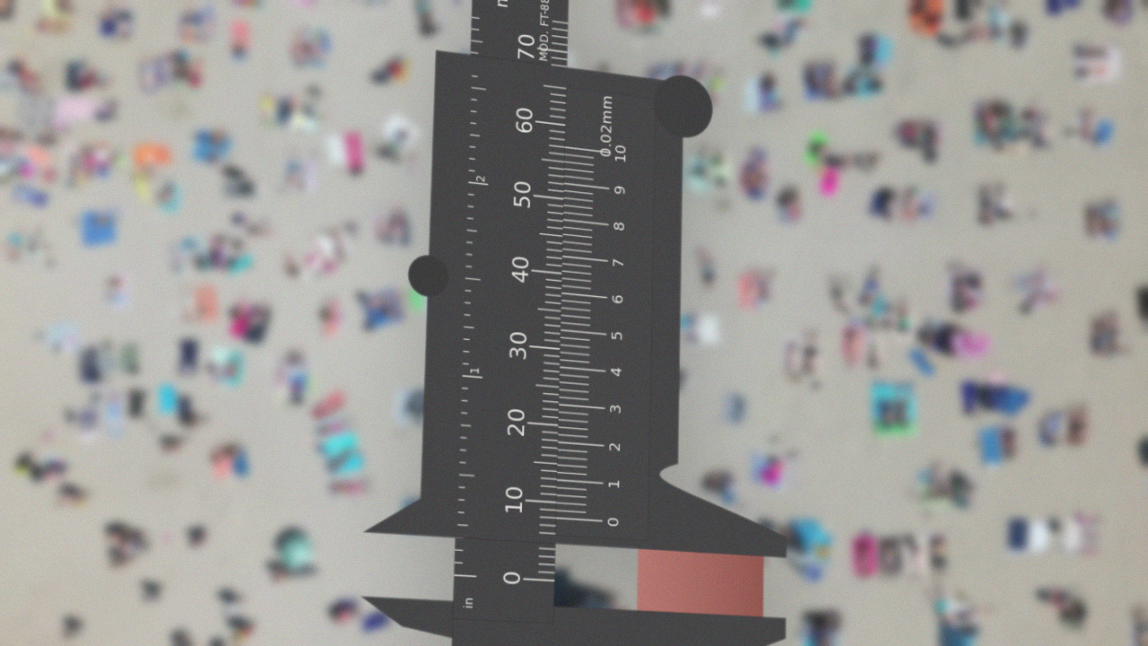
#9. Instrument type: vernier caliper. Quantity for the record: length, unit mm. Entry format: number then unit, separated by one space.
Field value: 8.0 mm
